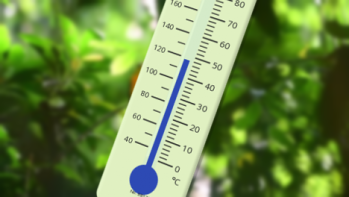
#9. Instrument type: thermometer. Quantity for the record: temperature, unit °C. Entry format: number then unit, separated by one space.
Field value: 48 °C
